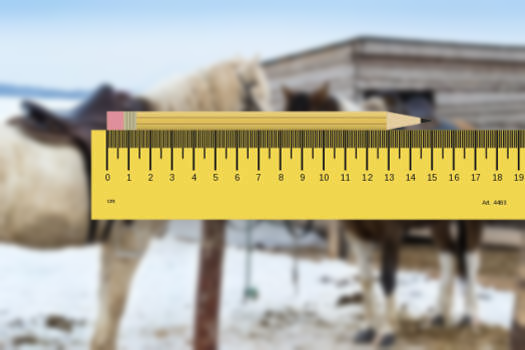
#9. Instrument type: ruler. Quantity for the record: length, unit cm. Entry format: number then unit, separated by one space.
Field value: 15 cm
